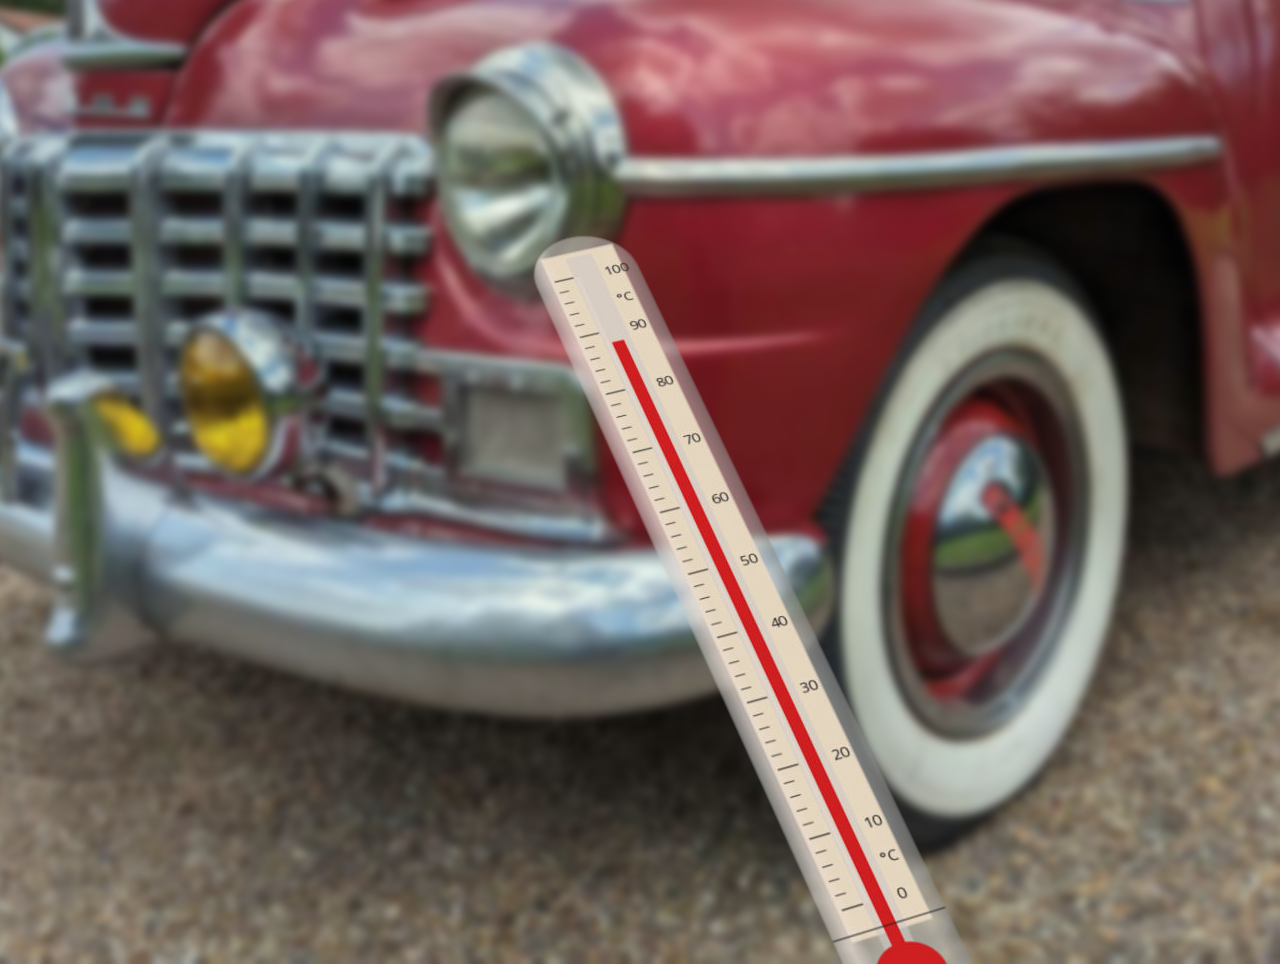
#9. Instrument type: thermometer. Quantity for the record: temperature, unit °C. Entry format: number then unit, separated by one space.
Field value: 88 °C
